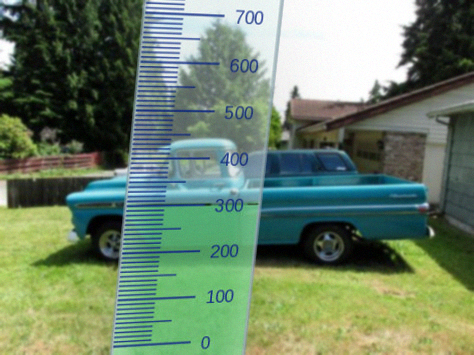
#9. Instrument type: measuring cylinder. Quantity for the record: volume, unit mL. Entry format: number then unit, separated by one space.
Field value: 300 mL
